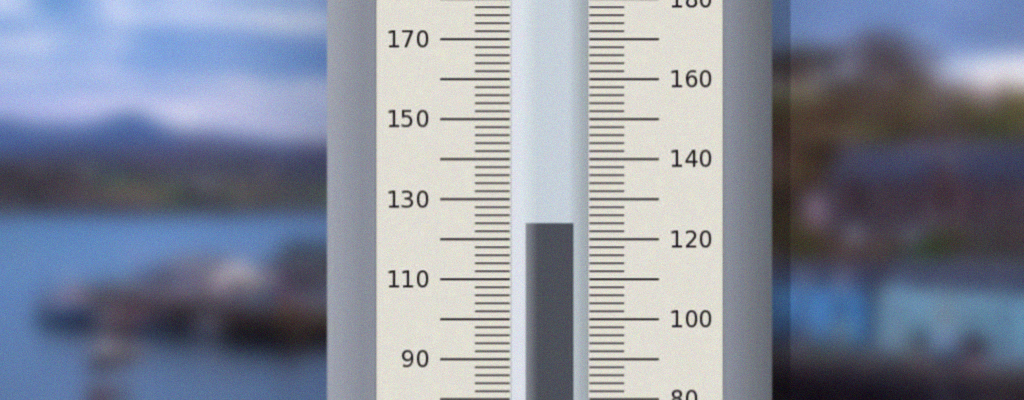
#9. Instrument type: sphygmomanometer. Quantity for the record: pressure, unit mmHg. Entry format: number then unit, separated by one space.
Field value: 124 mmHg
